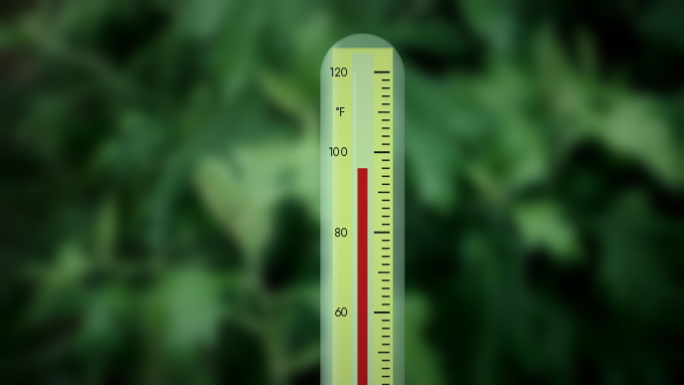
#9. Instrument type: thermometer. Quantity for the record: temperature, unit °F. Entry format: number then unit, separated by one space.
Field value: 96 °F
